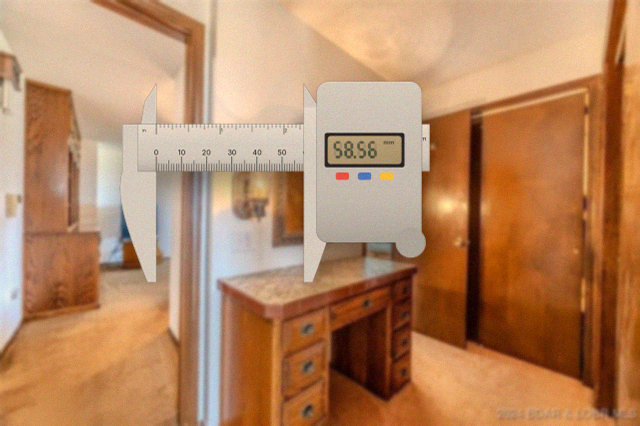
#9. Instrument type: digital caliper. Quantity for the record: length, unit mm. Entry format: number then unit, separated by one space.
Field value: 58.56 mm
